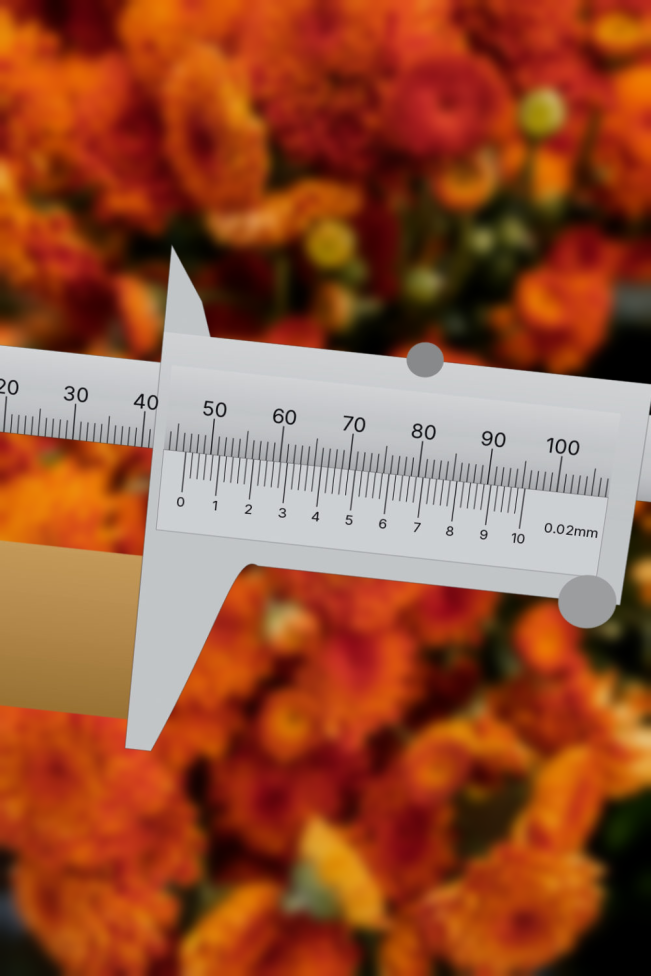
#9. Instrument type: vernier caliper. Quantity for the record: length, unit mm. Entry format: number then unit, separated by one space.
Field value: 46.4 mm
